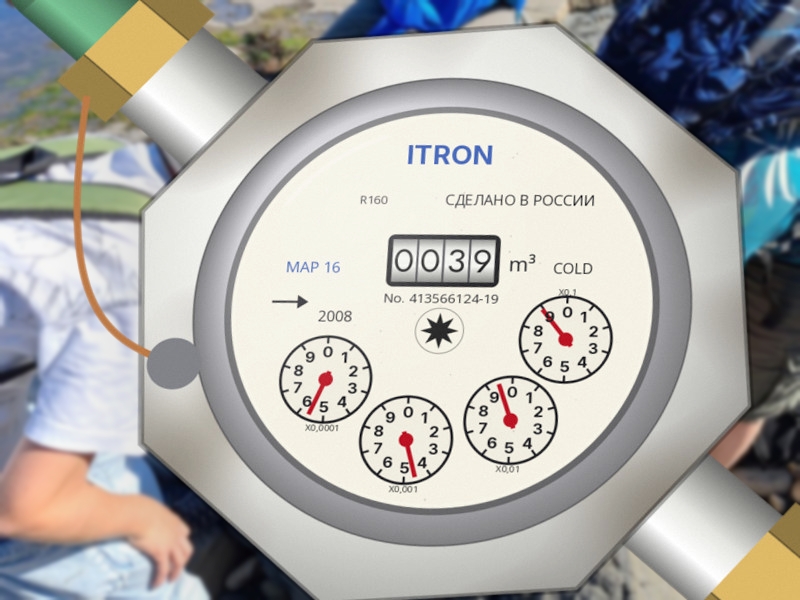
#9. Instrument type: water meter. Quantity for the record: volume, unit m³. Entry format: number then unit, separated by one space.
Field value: 39.8945 m³
